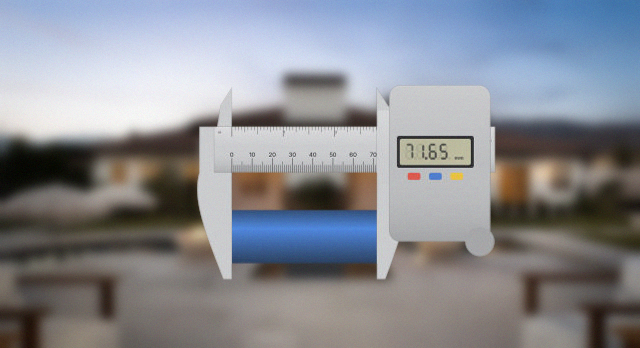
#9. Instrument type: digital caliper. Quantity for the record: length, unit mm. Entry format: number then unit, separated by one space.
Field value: 71.65 mm
